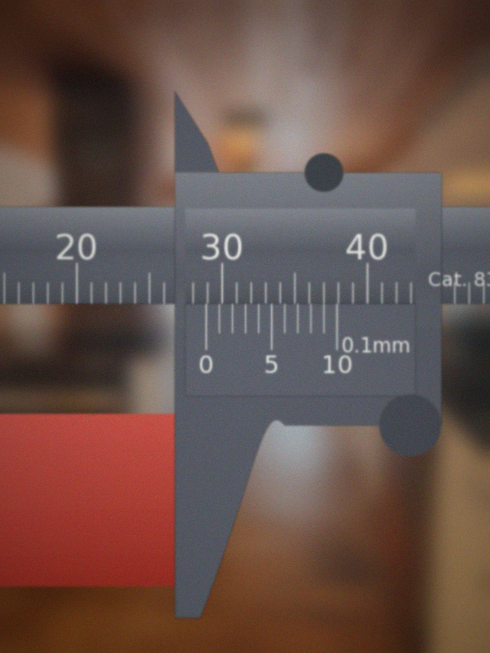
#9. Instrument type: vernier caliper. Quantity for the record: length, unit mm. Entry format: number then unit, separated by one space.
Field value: 28.9 mm
